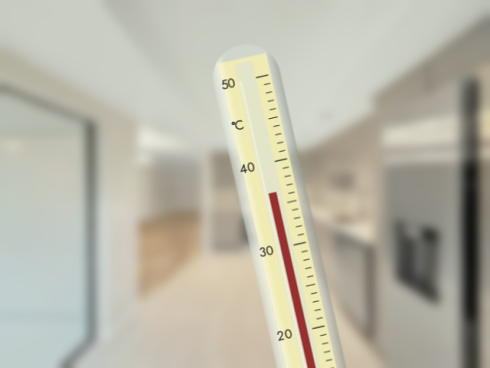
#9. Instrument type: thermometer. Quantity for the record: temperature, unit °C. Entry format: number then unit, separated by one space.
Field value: 36.5 °C
